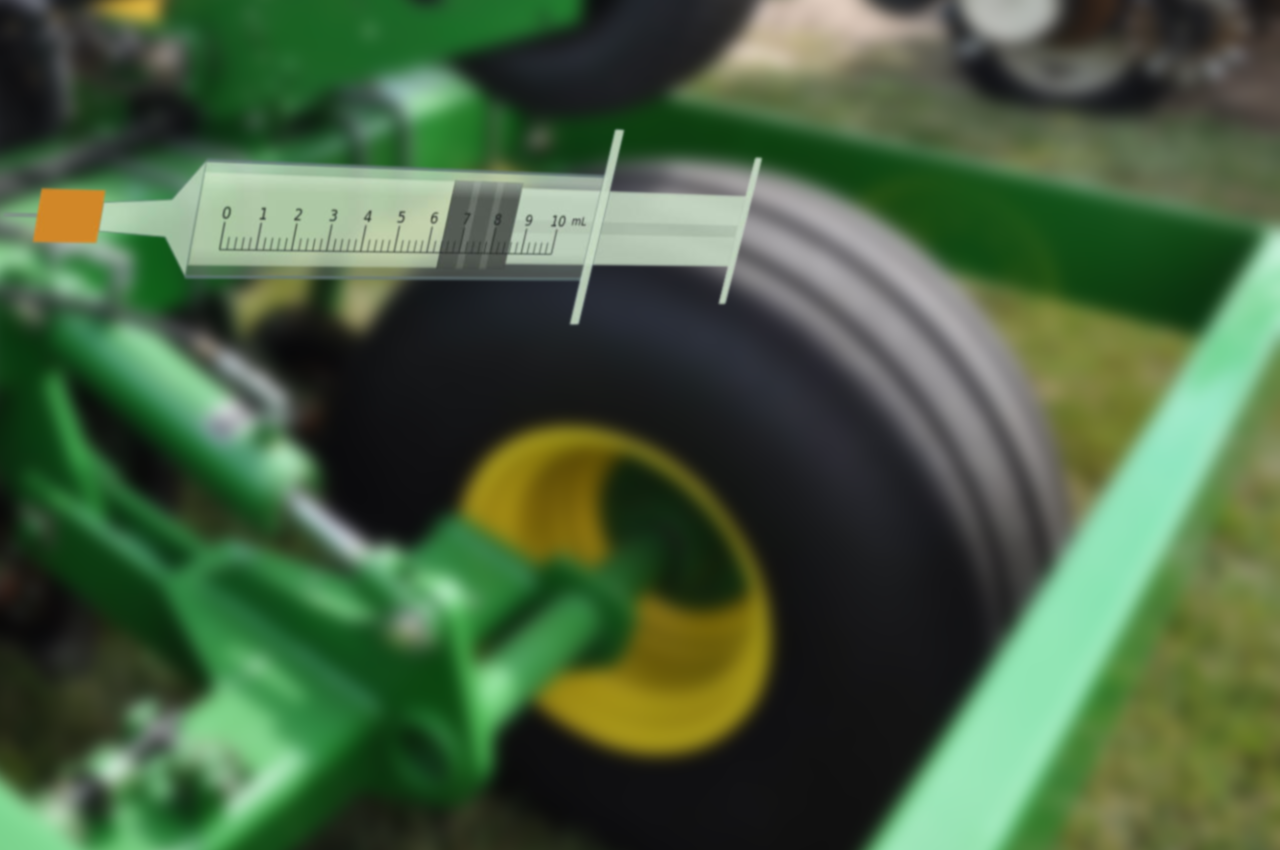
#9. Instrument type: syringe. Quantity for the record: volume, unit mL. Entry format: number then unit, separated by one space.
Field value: 6.4 mL
